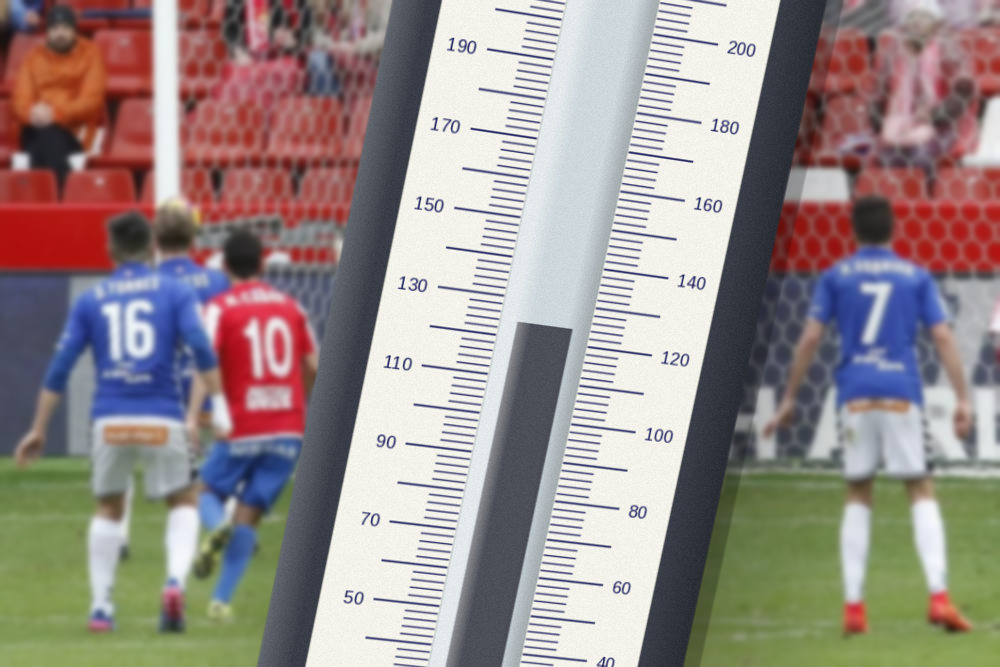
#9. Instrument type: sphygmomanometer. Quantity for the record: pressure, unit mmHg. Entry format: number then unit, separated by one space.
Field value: 124 mmHg
